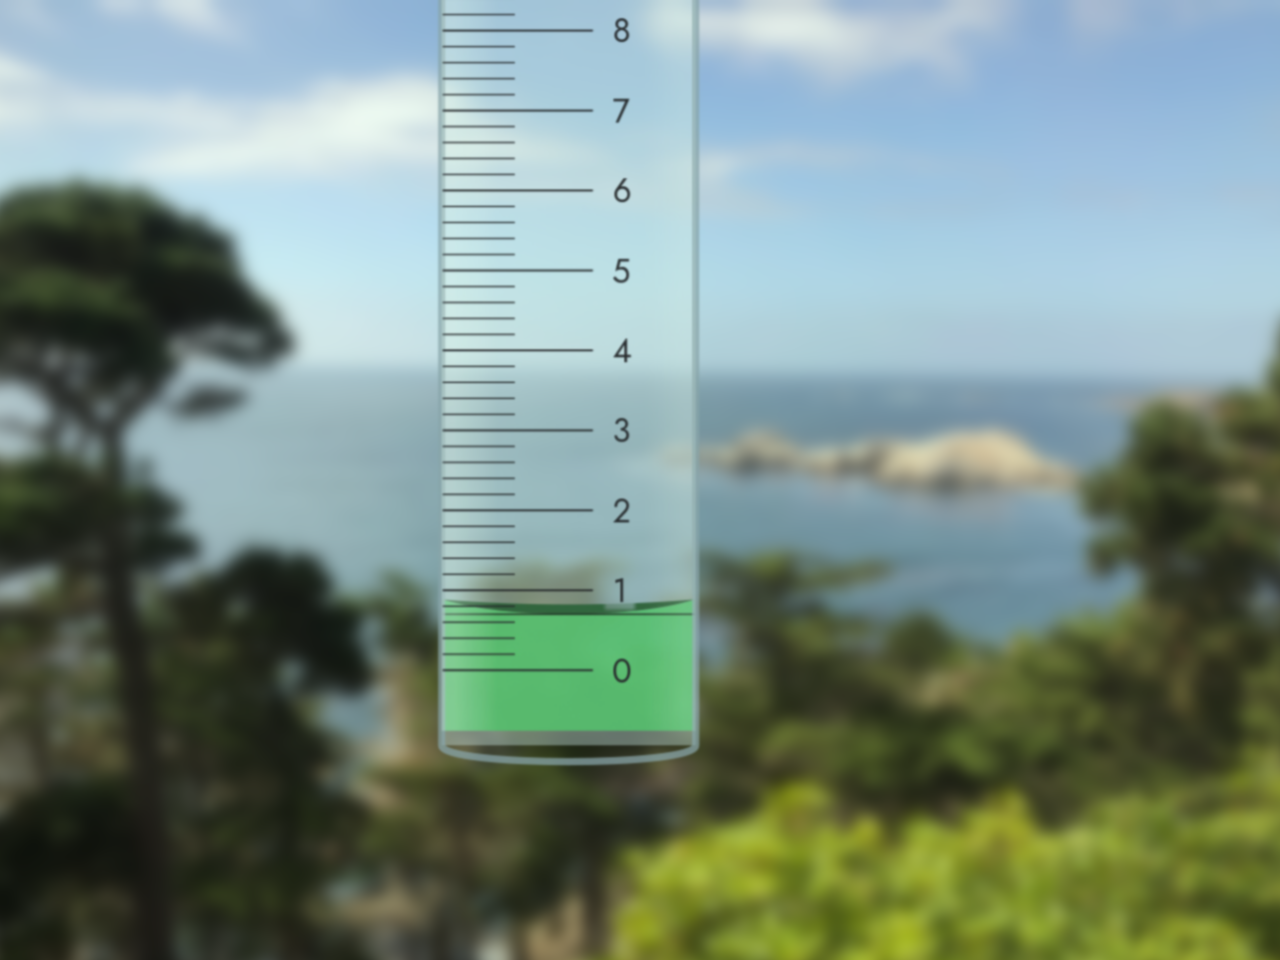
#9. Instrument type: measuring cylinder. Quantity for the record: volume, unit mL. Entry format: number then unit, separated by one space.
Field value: 0.7 mL
